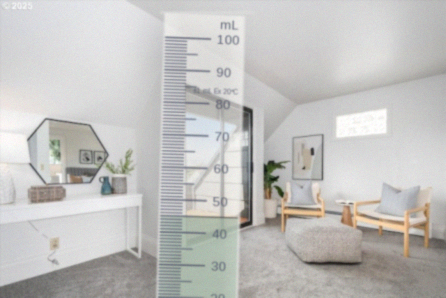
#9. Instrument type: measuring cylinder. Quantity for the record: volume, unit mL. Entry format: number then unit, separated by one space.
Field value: 45 mL
